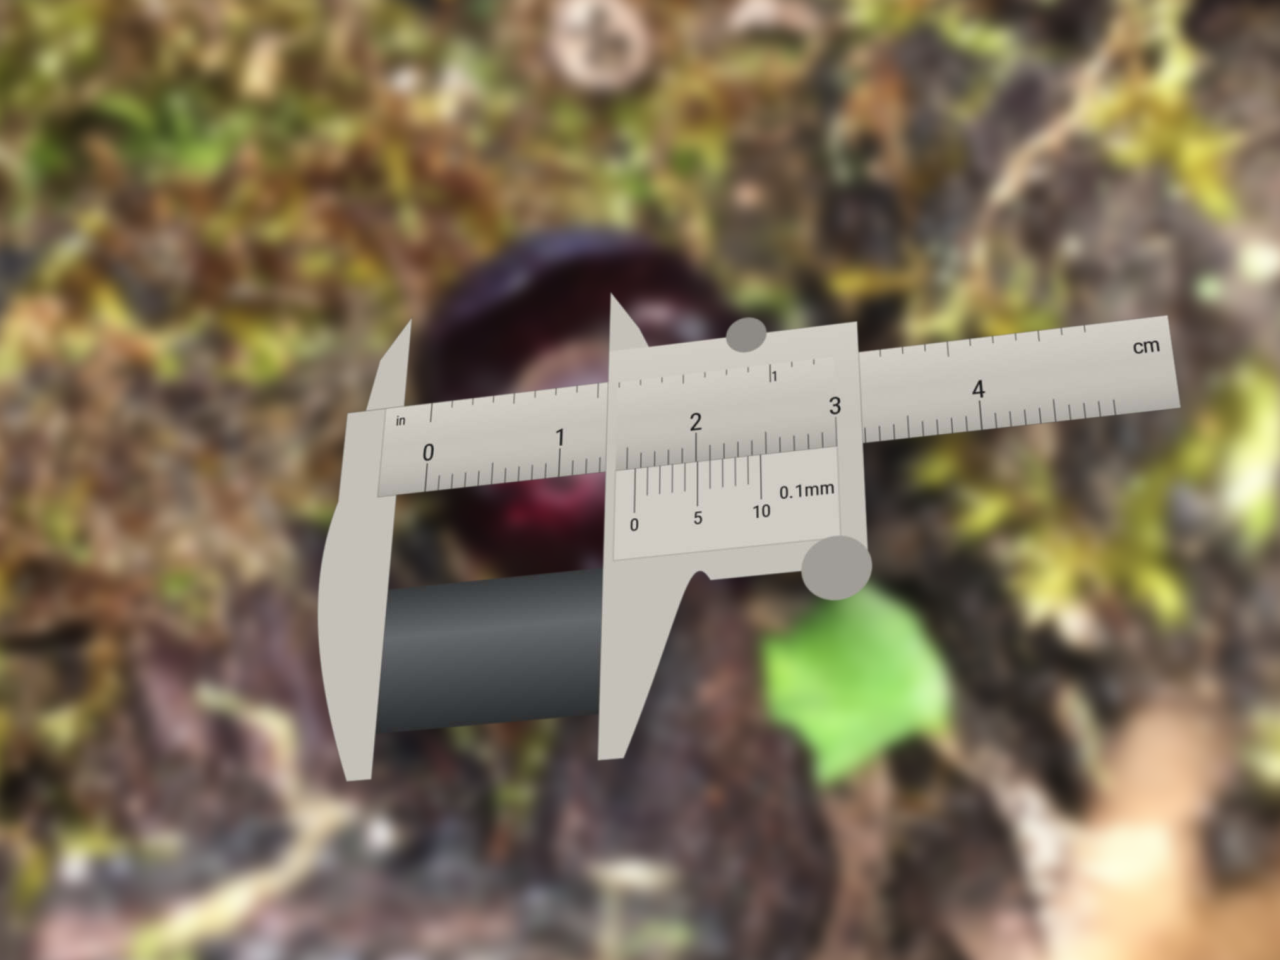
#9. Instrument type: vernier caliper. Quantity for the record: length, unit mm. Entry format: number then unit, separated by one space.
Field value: 15.6 mm
